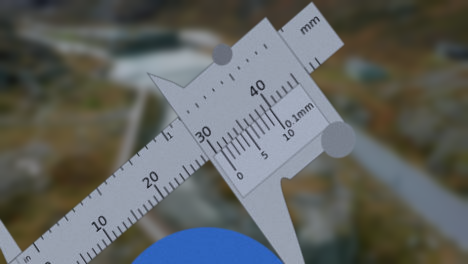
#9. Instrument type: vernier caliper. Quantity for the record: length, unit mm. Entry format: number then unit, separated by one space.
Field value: 30.8 mm
